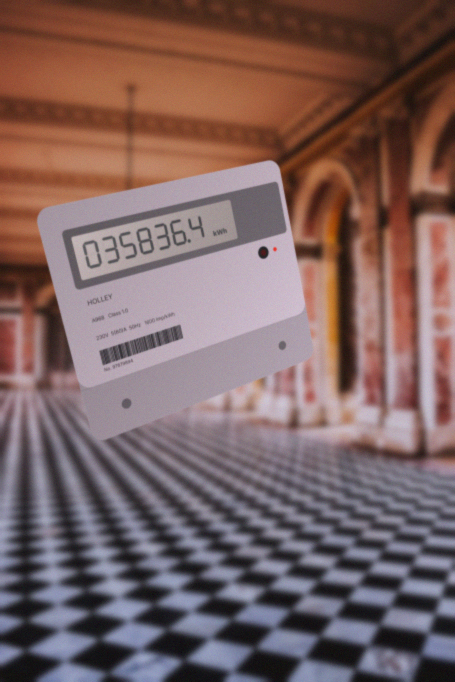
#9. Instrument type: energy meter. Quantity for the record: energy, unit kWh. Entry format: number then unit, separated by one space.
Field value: 35836.4 kWh
